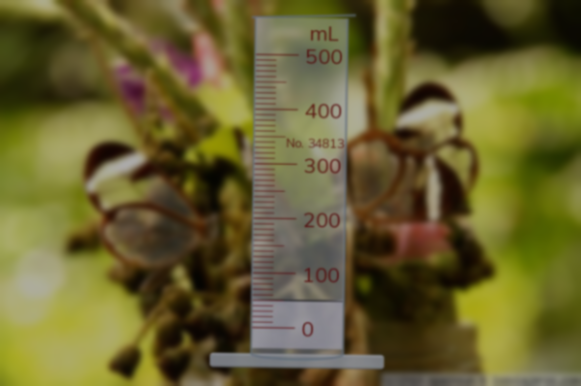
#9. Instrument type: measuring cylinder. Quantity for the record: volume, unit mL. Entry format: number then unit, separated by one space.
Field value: 50 mL
